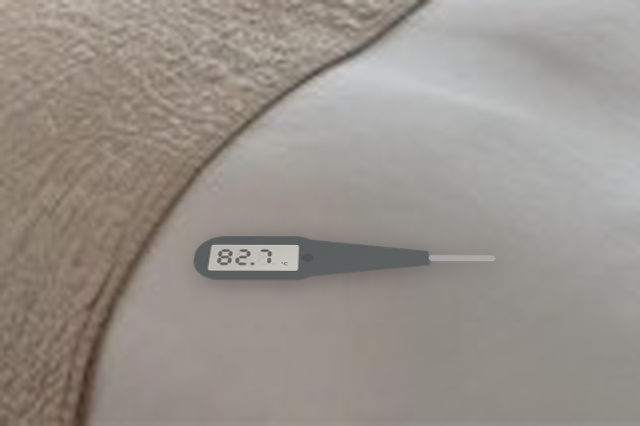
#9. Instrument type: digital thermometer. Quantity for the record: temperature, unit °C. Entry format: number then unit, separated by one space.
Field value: 82.7 °C
